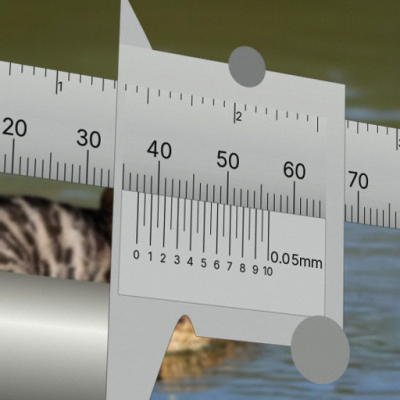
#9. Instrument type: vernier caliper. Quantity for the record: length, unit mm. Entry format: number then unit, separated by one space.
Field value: 37.2 mm
